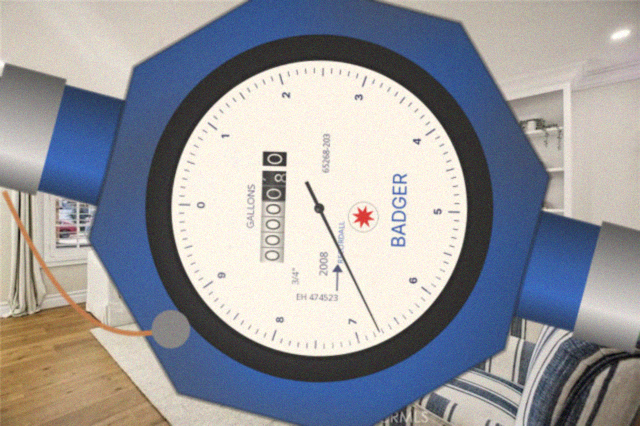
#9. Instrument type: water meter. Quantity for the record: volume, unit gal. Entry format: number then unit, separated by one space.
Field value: 76.7 gal
